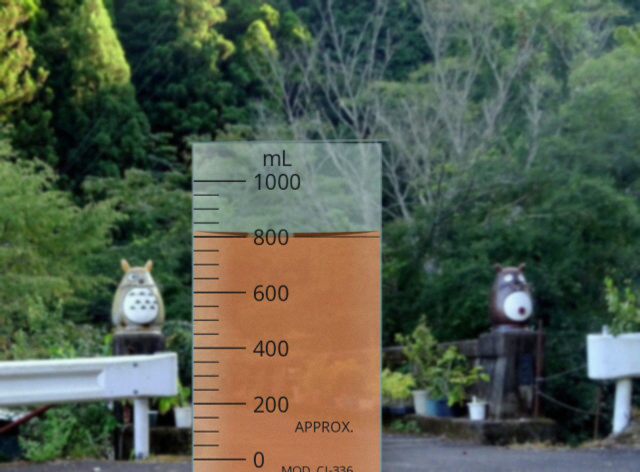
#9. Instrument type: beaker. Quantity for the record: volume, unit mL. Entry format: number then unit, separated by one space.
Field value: 800 mL
